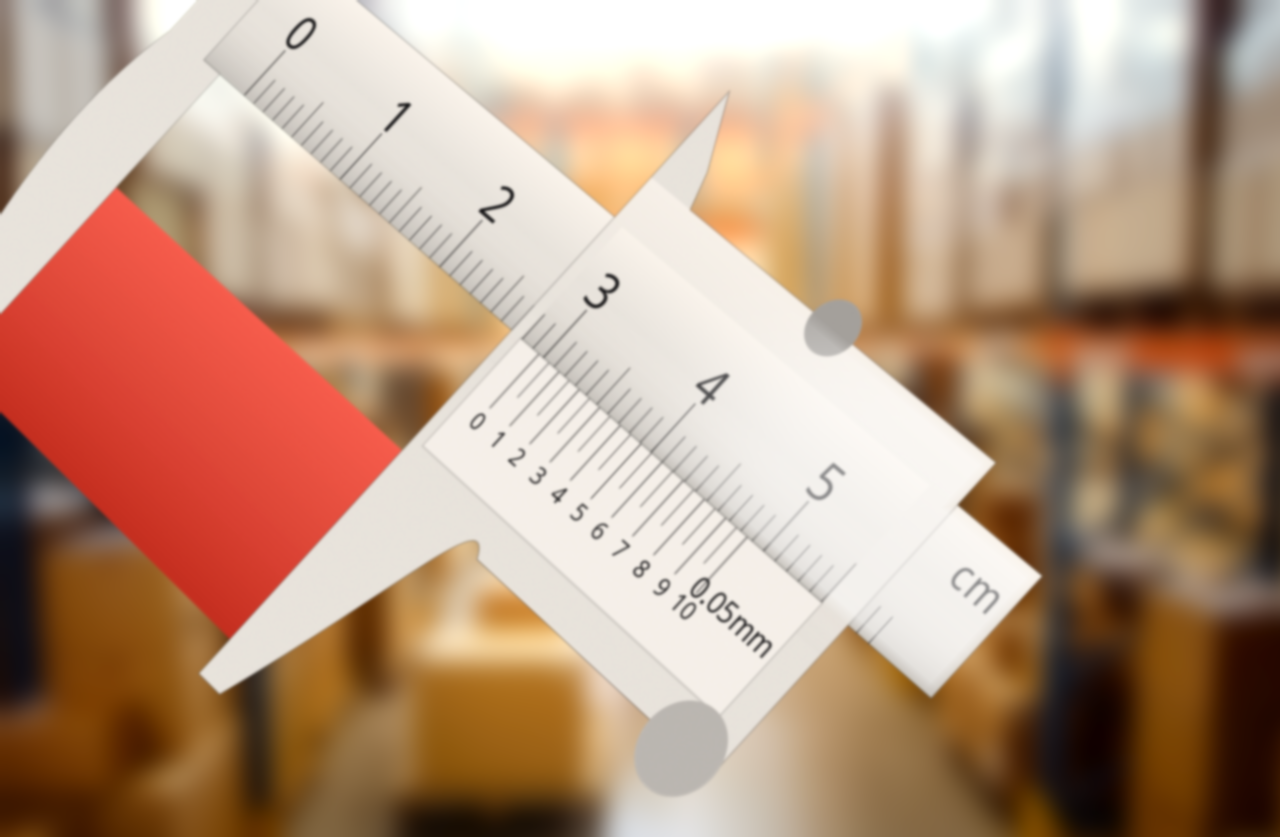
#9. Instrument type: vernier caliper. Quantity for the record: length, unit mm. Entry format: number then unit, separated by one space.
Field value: 29.6 mm
